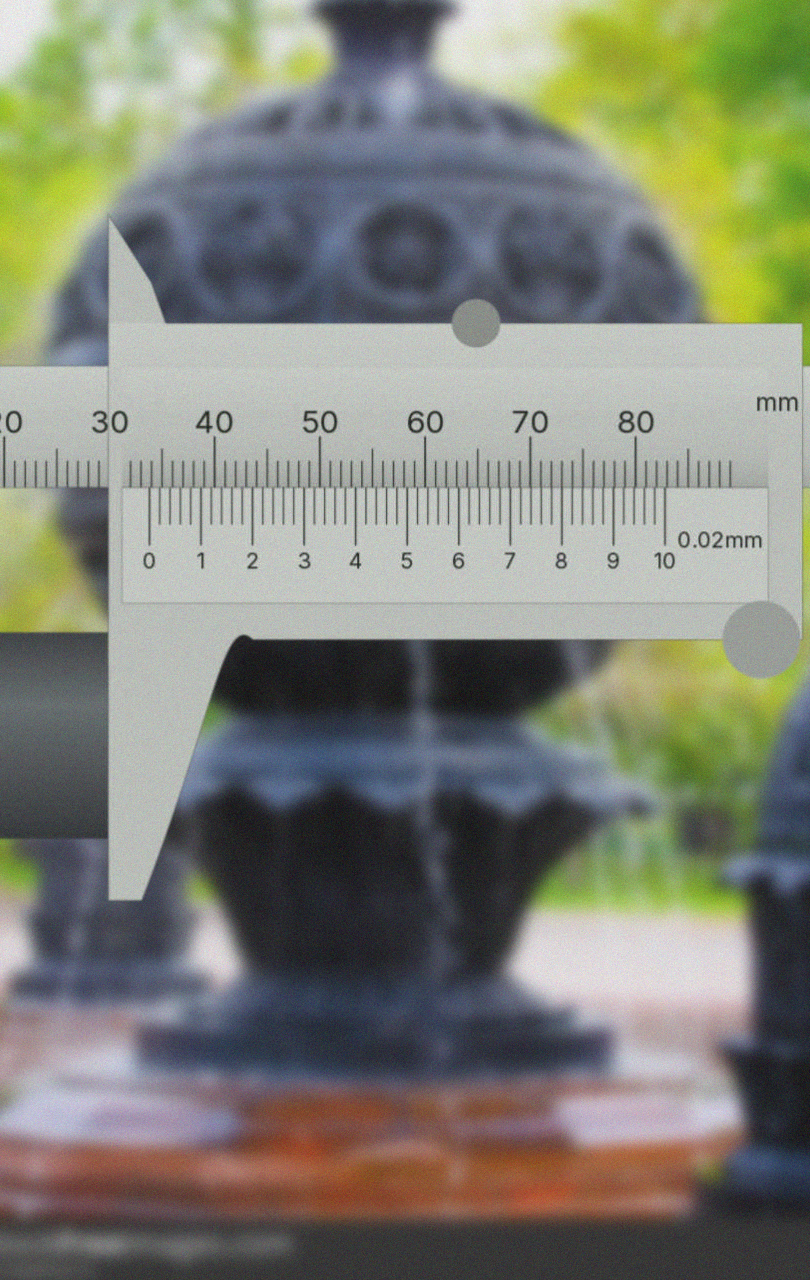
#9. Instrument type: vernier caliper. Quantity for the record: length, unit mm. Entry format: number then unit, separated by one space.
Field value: 33.8 mm
